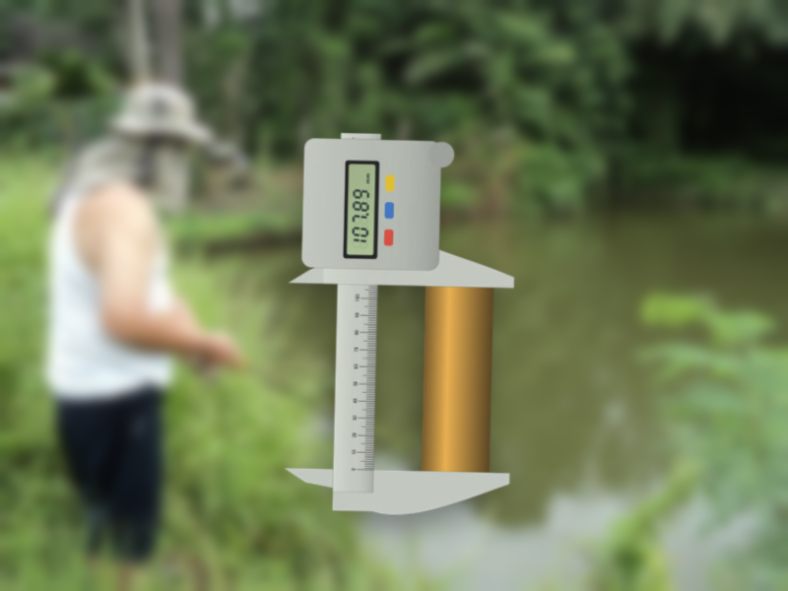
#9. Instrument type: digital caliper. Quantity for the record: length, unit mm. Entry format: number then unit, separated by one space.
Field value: 107.89 mm
